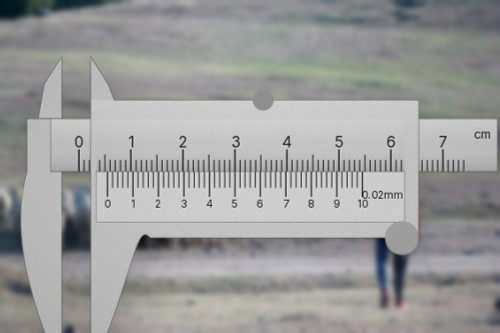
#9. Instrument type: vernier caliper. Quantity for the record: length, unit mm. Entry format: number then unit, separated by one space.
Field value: 5.5 mm
